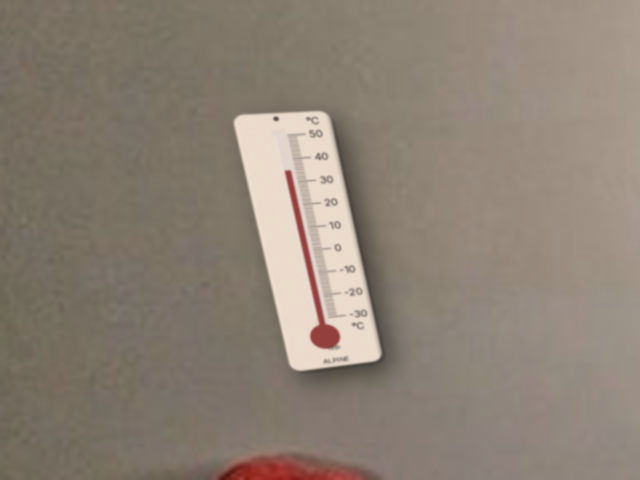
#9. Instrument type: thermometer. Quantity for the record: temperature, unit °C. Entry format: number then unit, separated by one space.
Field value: 35 °C
